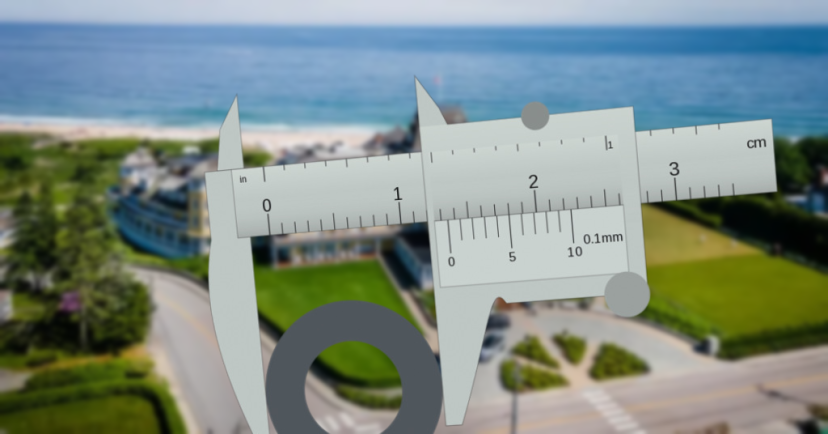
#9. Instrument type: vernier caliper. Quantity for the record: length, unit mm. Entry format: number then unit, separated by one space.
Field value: 13.5 mm
